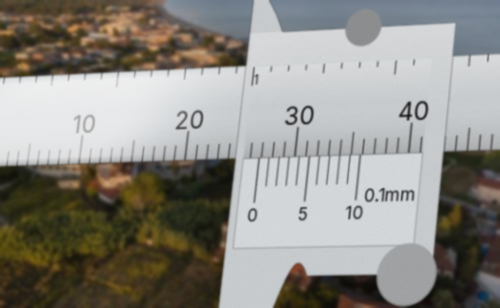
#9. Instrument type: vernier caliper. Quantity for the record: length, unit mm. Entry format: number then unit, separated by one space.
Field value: 26.8 mm
